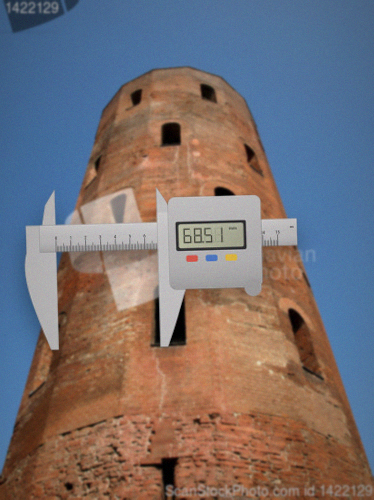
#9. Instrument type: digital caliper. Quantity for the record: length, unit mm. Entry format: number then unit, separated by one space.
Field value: 68.51 mm
